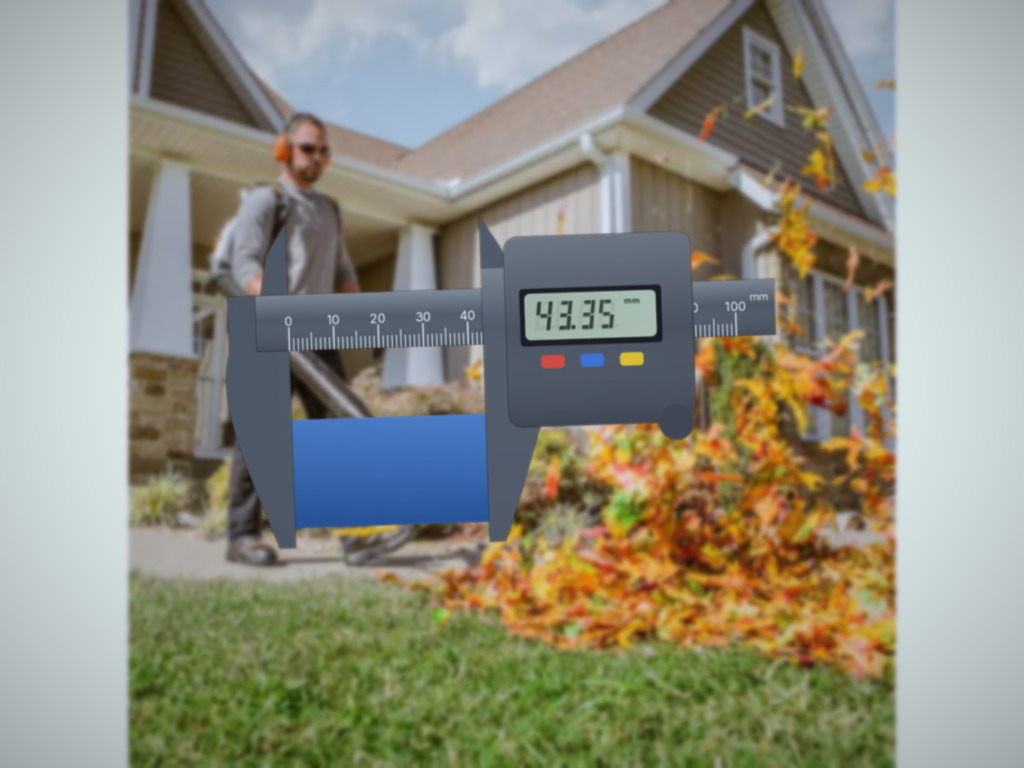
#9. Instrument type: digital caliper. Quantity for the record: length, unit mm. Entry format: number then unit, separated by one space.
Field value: 43.35 mm
